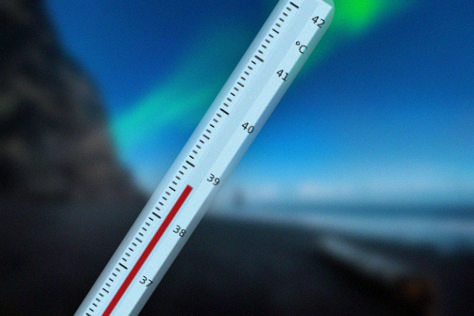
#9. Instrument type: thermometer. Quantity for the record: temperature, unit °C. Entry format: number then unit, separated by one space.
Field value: 38.7 °C
